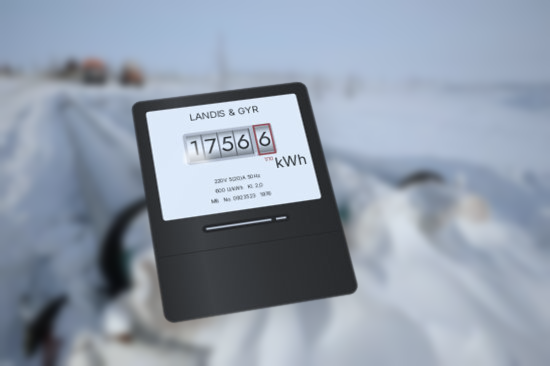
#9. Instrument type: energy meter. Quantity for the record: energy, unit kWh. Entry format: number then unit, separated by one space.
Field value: 1756.6 kWh
